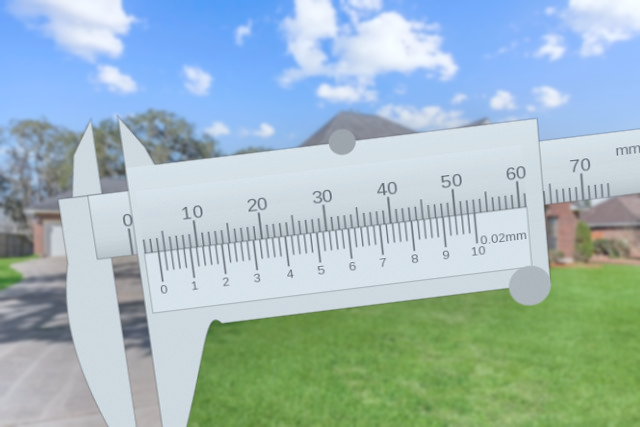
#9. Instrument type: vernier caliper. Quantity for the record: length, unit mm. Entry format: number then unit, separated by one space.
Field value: 4.0 mm
